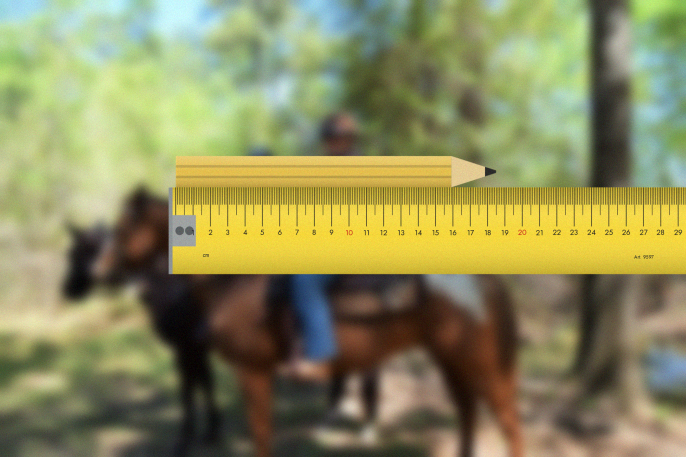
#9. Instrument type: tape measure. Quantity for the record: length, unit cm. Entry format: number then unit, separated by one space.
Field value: 18.5 cm
